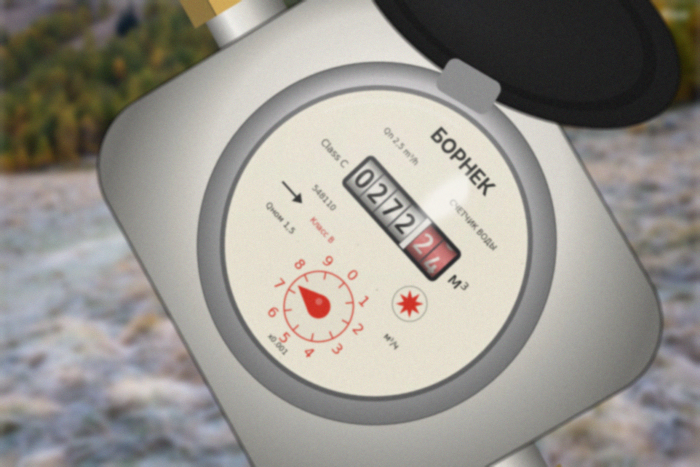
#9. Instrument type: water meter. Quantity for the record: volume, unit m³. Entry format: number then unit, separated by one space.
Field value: 272.237 m³
